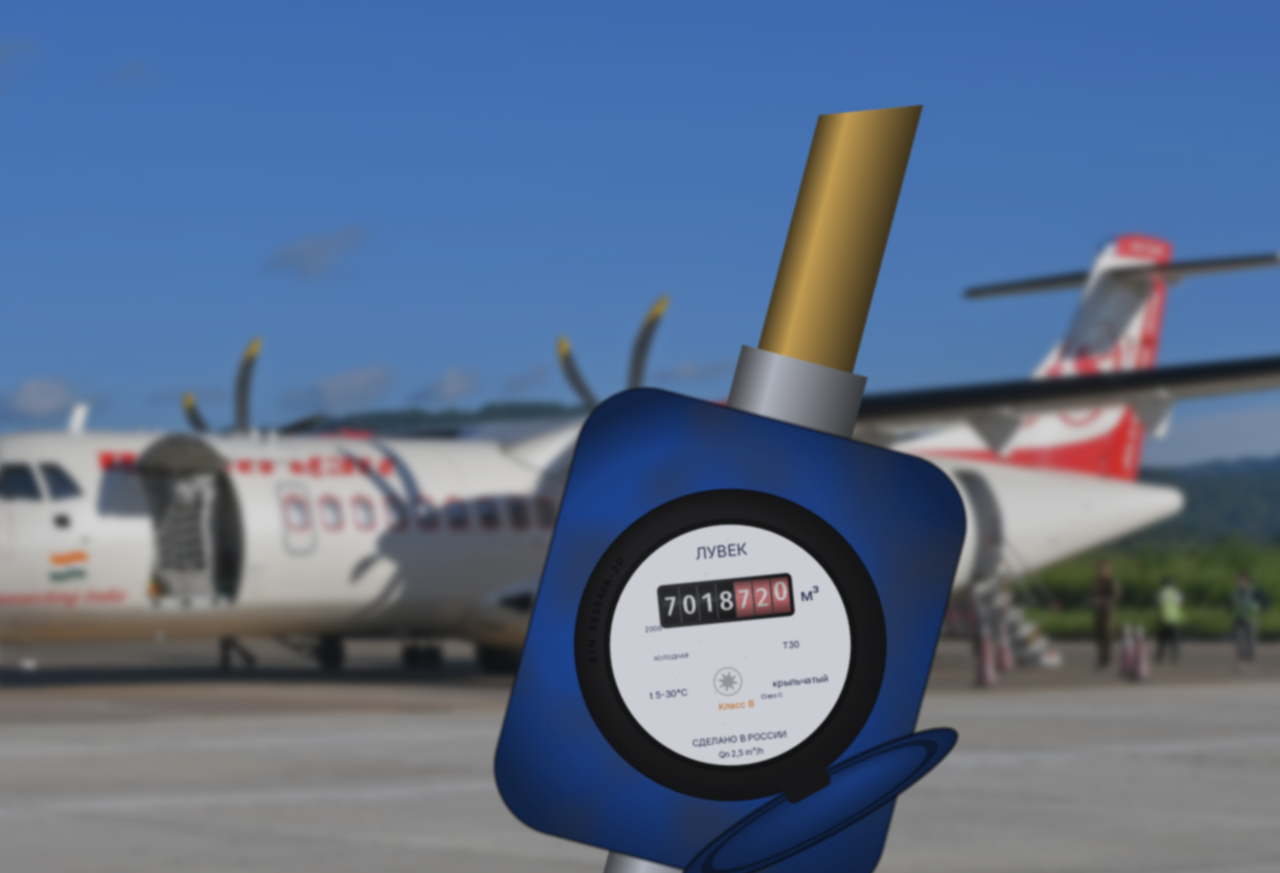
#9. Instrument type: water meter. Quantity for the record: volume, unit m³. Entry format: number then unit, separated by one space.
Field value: 7018.720 m³
